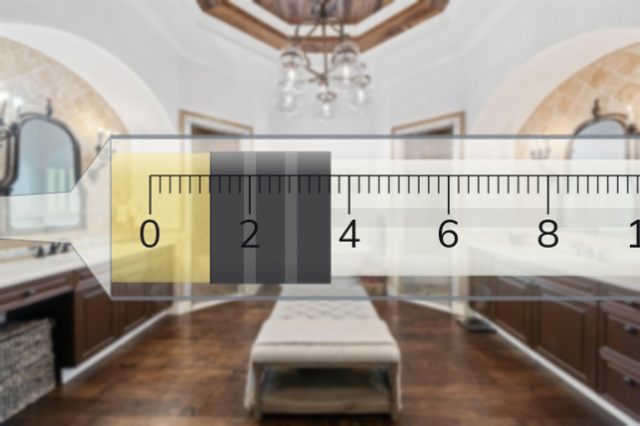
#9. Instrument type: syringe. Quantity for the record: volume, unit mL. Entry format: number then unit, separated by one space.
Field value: 1.2 mL
